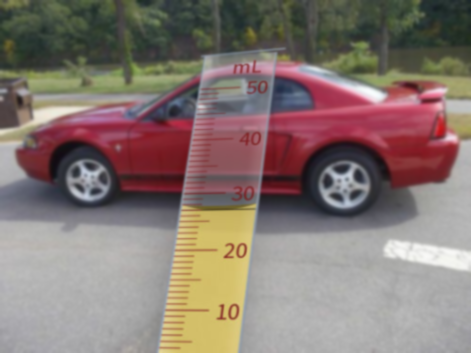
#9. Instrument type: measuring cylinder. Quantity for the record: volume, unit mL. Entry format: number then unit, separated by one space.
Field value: 27 mL
